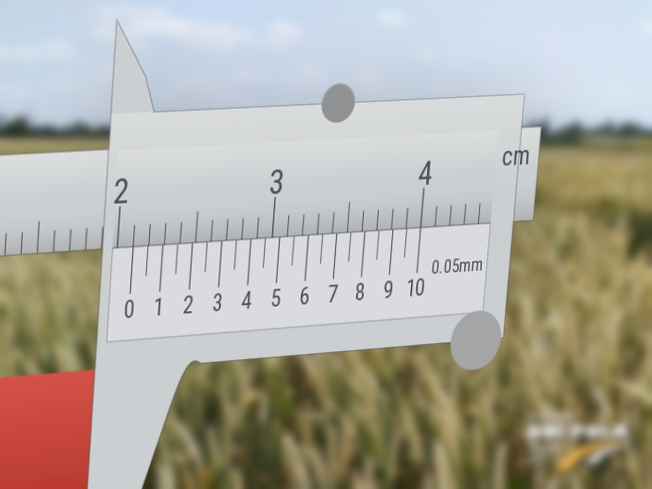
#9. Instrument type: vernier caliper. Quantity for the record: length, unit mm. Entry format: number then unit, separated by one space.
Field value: 21.0 mm
